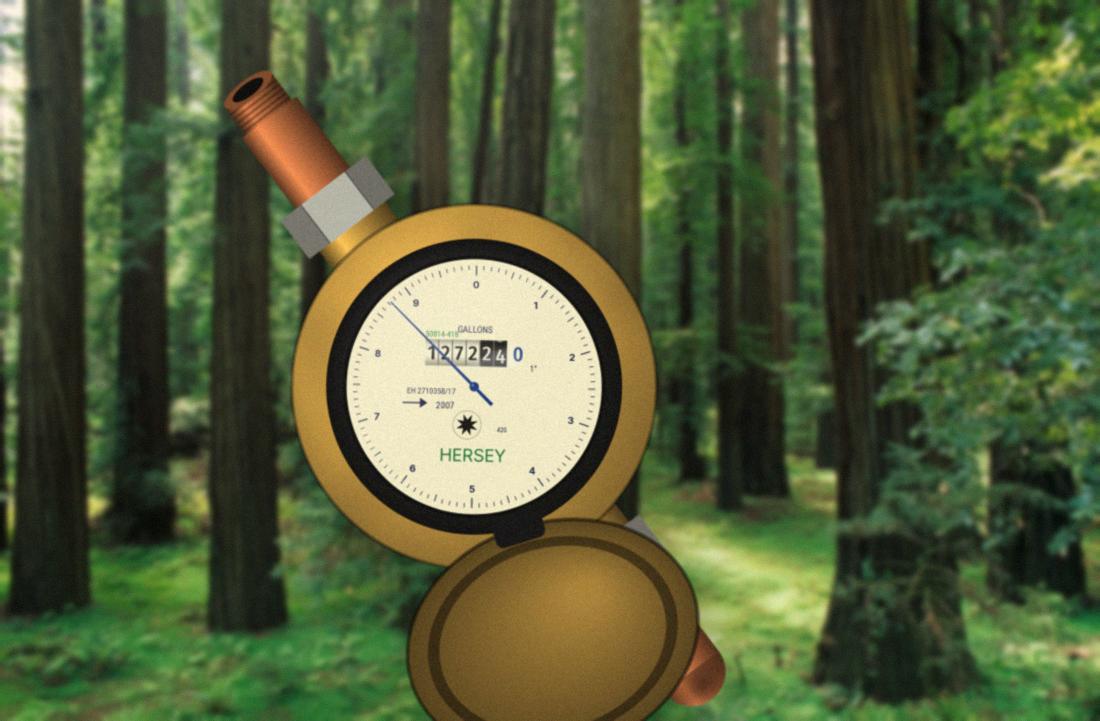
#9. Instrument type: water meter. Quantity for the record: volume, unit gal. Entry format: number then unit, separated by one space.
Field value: 1272238.7 gal
